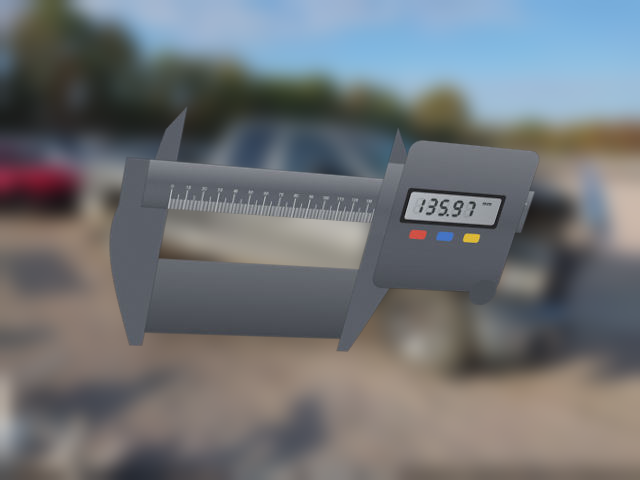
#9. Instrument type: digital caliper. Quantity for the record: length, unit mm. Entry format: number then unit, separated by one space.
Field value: 135.97 mm
